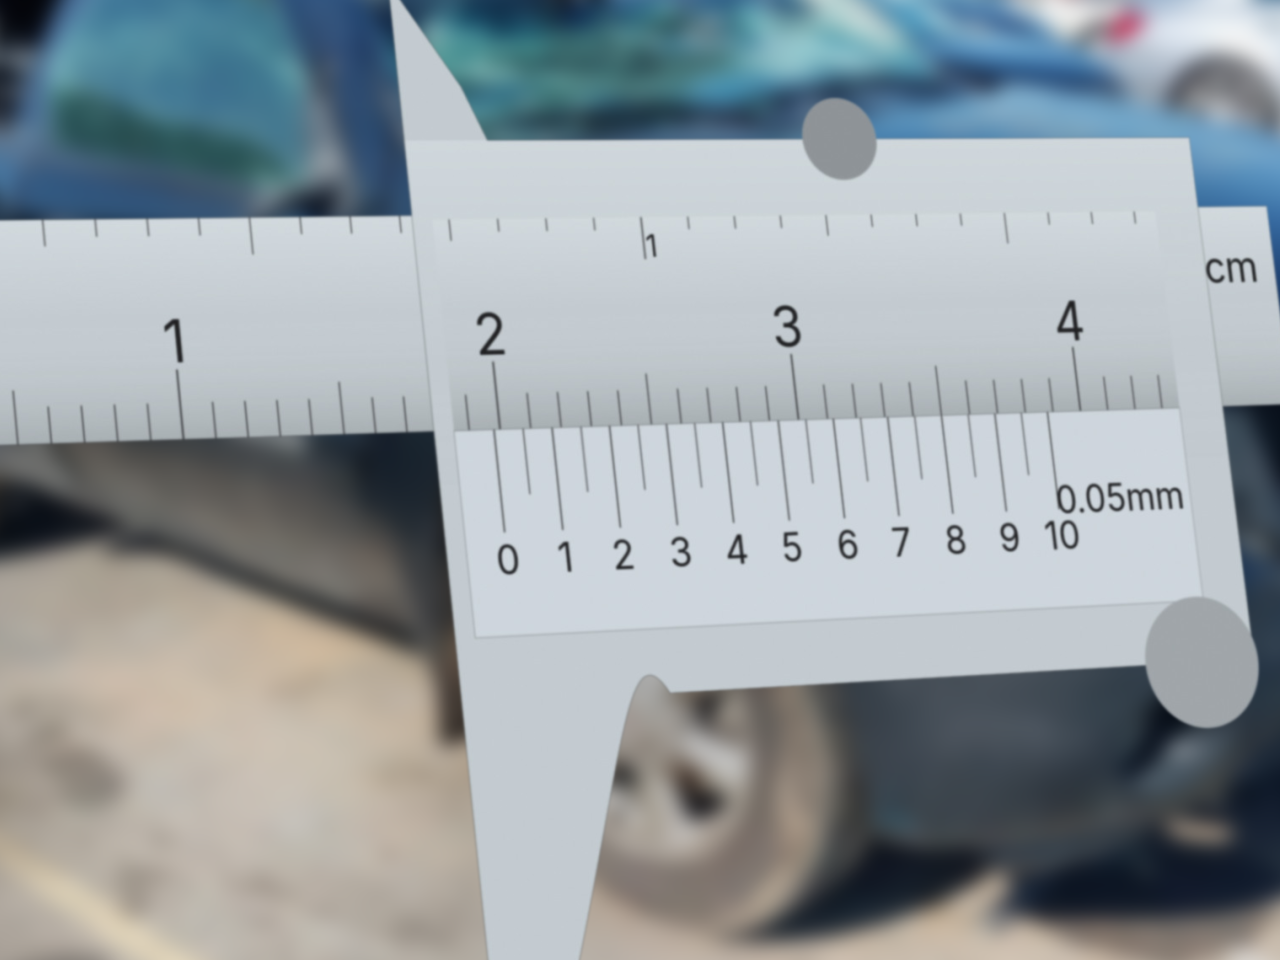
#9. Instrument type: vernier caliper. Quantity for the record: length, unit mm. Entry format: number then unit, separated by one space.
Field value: 19.8 mm
